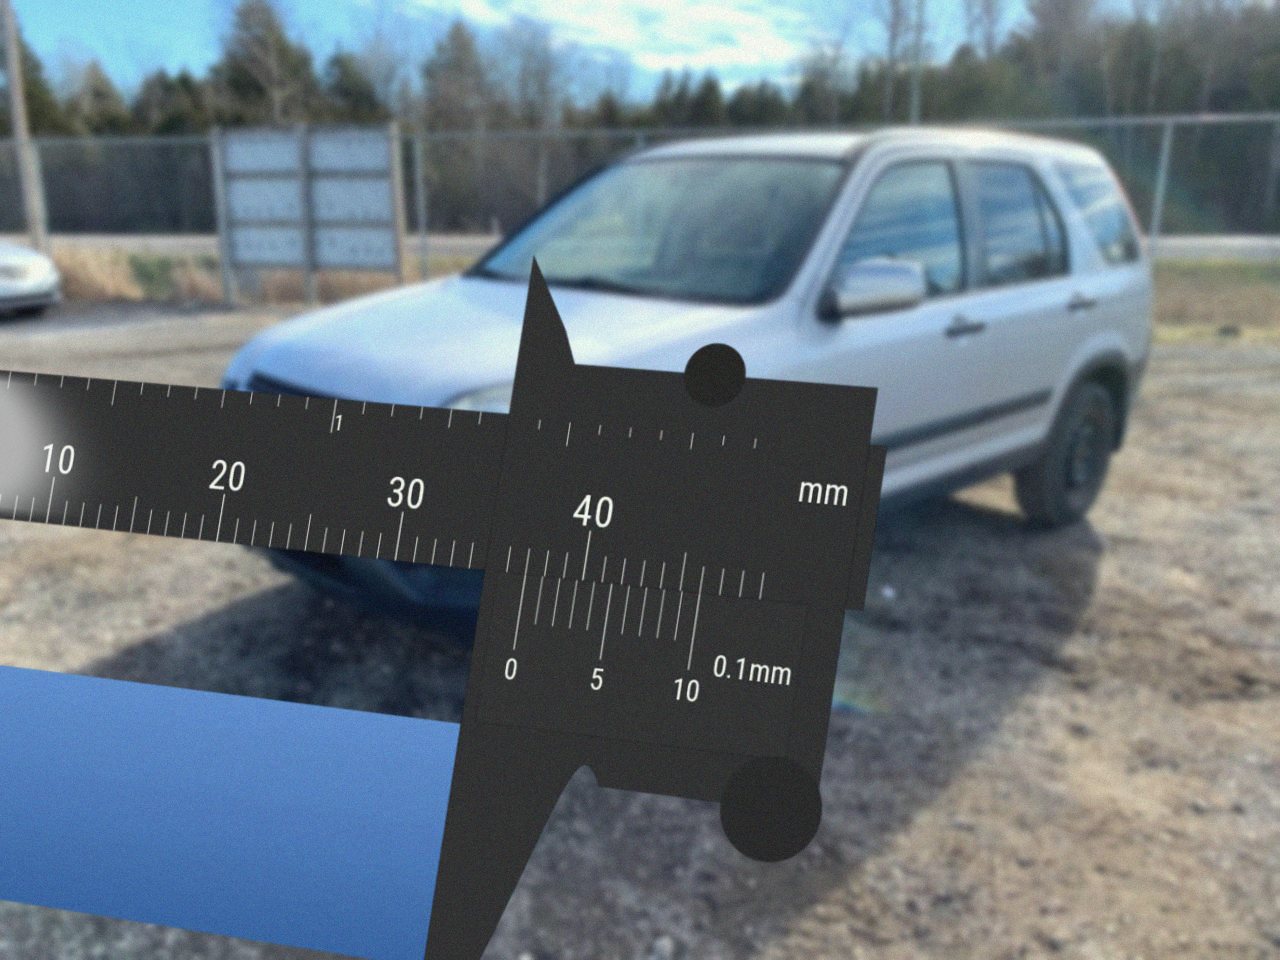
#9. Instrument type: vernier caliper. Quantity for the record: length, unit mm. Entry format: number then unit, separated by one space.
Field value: 37.0 mm
